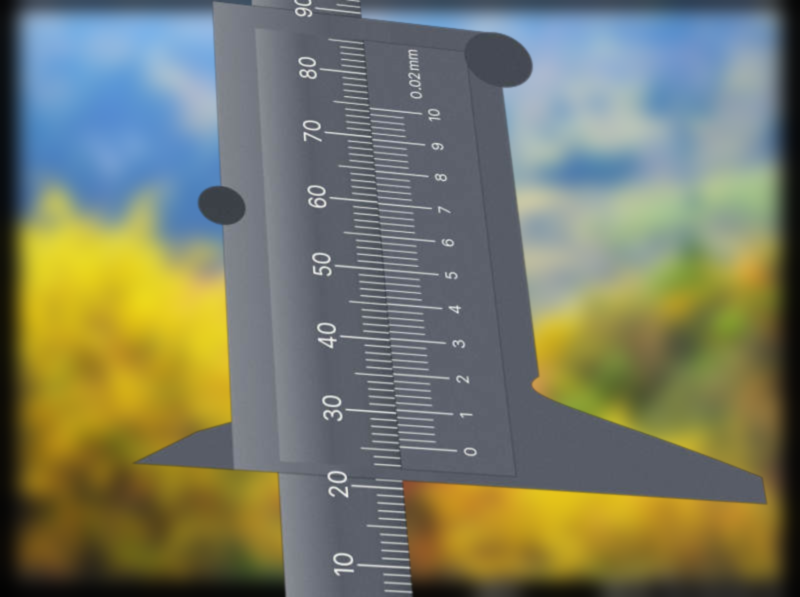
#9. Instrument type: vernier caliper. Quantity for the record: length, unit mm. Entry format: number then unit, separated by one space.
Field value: 25.5 mm
